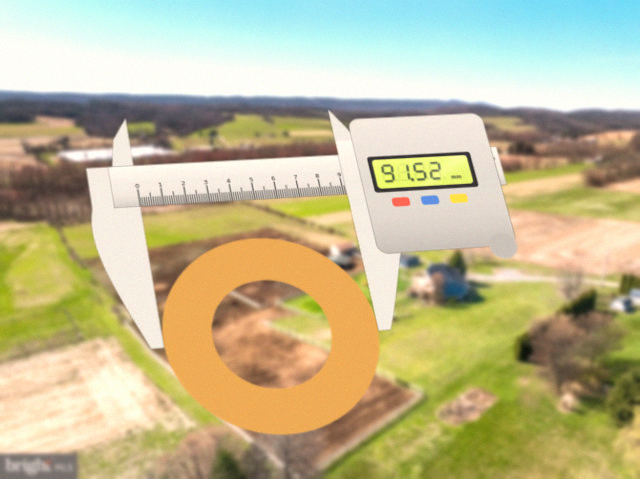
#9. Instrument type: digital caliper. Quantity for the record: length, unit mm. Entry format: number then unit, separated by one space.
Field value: 91.52 mm
